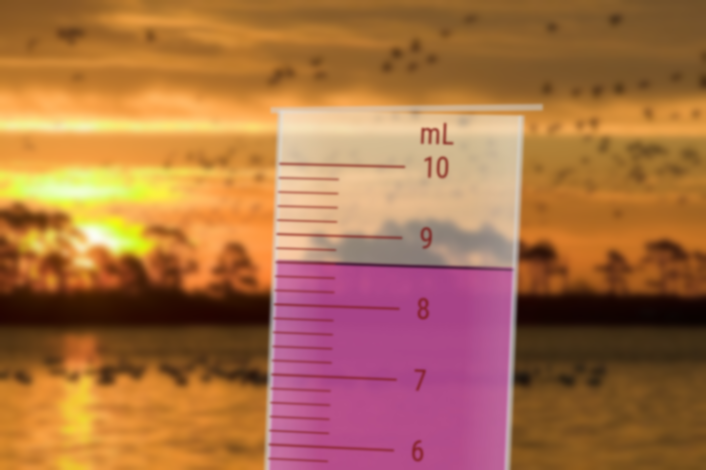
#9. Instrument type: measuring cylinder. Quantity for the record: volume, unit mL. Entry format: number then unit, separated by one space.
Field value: 8.6 mL
